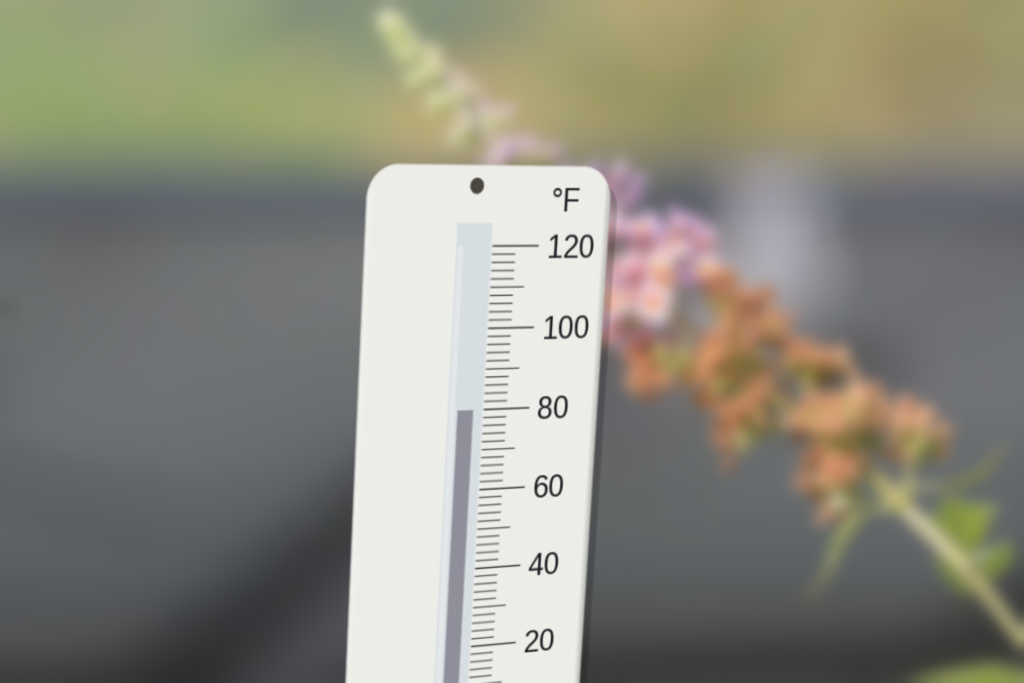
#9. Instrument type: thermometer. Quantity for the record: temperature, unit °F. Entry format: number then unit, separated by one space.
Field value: 80 °F
